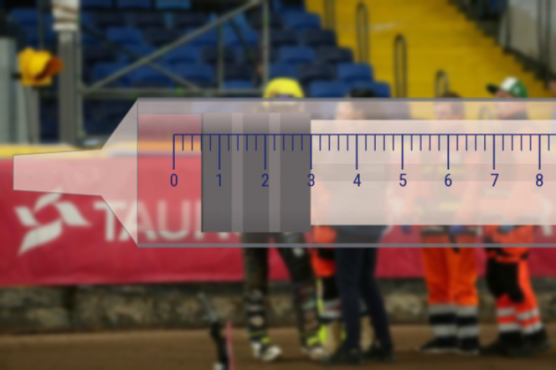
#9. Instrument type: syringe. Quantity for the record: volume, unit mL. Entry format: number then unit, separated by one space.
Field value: 0.6 mL
